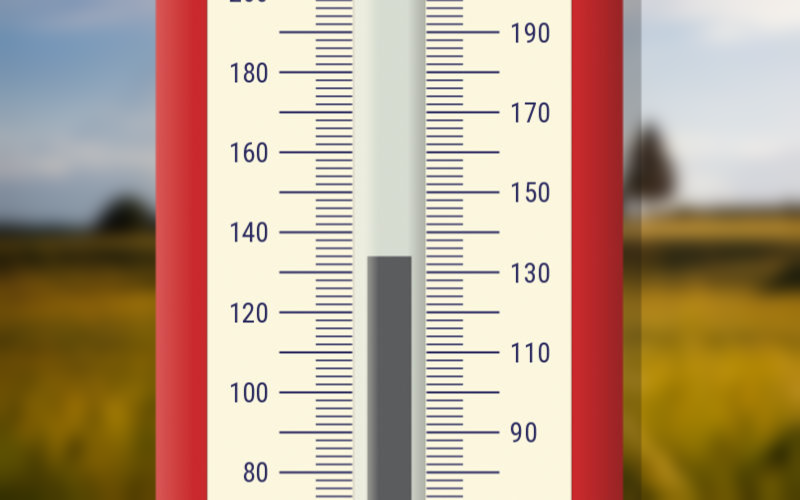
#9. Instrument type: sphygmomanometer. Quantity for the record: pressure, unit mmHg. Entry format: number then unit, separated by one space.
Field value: 134 mmHg
